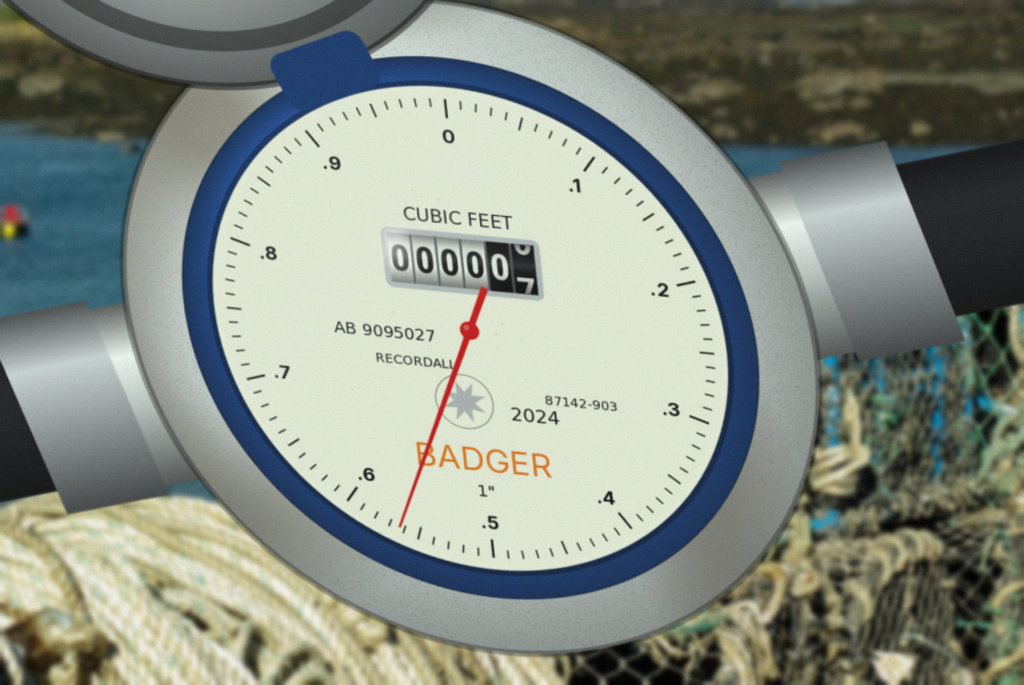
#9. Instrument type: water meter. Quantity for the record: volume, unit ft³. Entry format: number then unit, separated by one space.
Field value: 6.56 ft³
